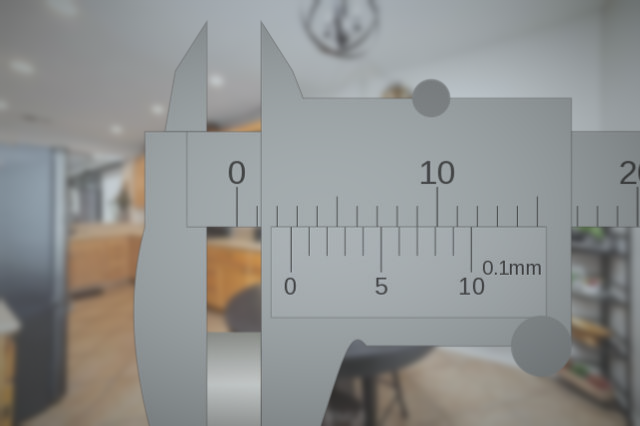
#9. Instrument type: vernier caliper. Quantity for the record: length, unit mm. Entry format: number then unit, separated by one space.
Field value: 2.7 mm
